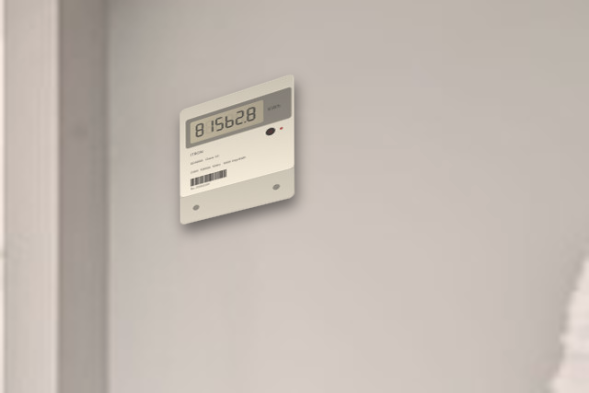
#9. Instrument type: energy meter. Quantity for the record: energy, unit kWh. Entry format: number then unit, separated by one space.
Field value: 81562.8 kWh
